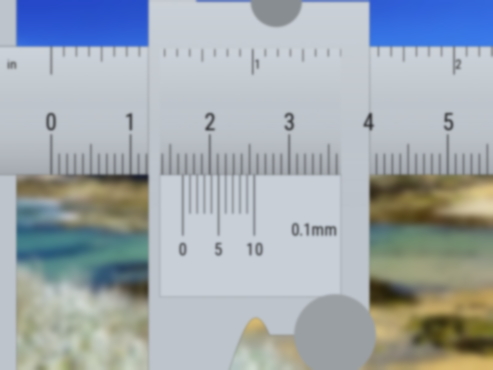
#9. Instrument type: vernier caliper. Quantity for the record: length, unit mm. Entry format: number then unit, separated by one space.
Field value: 16.6 mm
